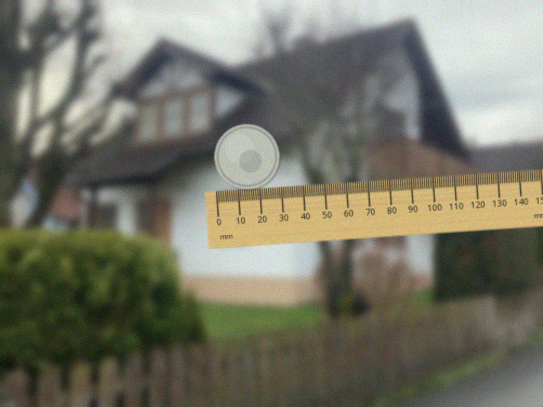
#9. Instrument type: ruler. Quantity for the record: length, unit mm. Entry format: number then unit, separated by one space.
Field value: 30 mm
